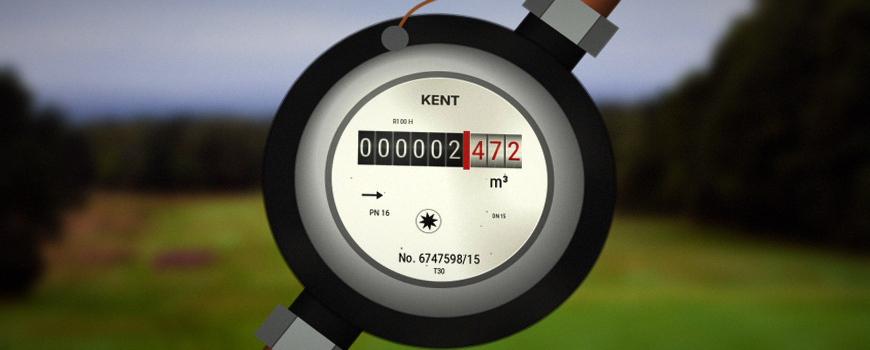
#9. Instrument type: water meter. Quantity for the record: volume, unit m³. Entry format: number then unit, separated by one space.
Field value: 2.472 m³
